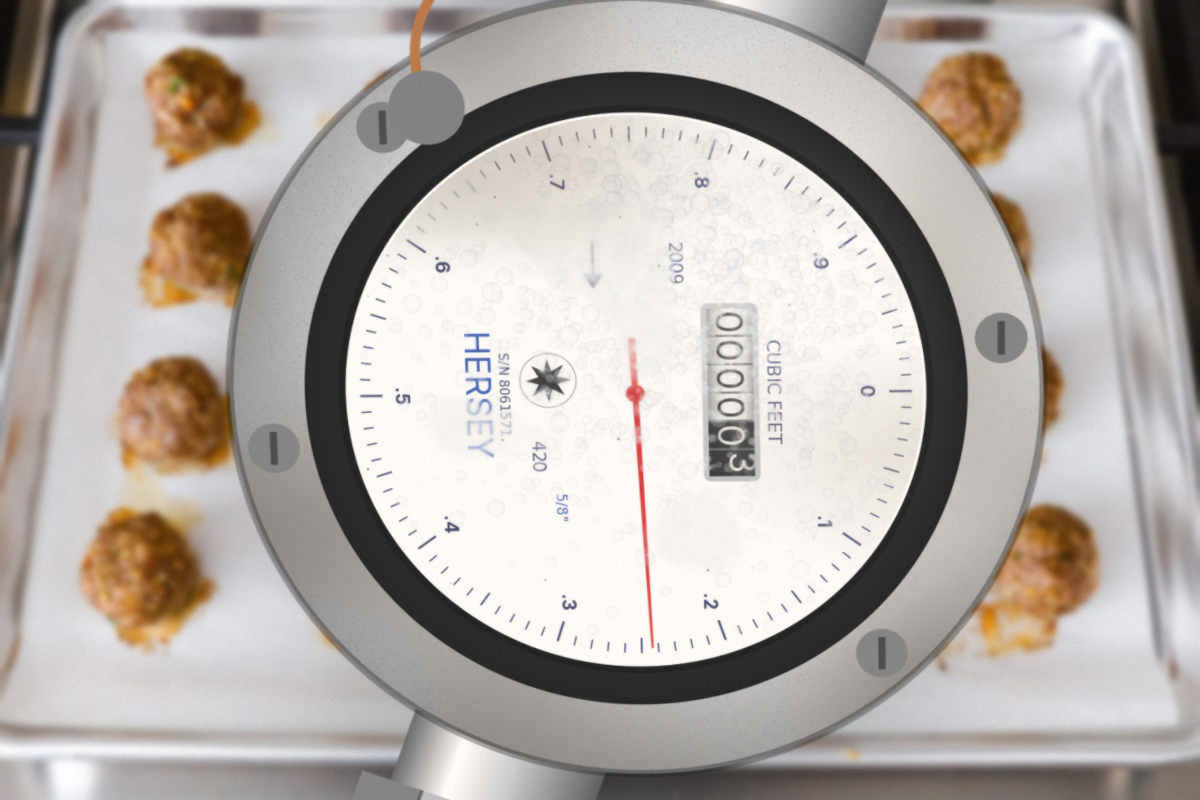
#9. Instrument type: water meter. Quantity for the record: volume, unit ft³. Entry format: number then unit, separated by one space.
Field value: 3.24 ft³
